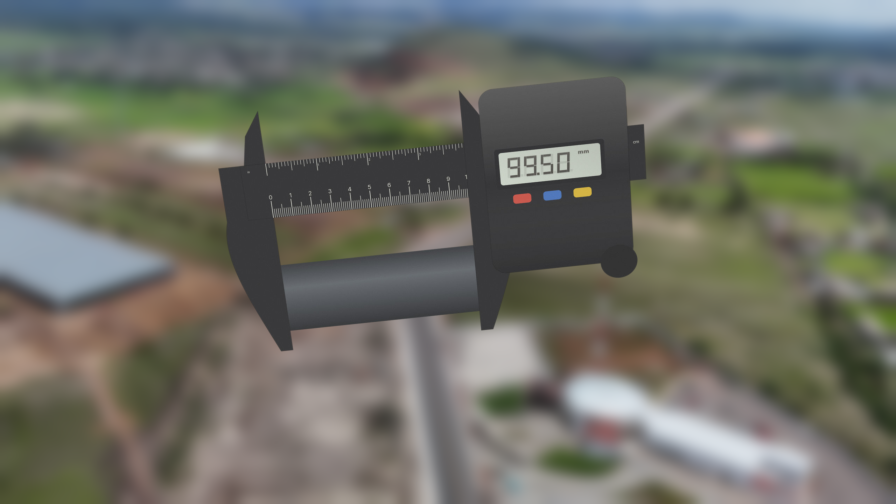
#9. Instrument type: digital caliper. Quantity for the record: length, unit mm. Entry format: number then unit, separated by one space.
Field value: 99.50 mm
